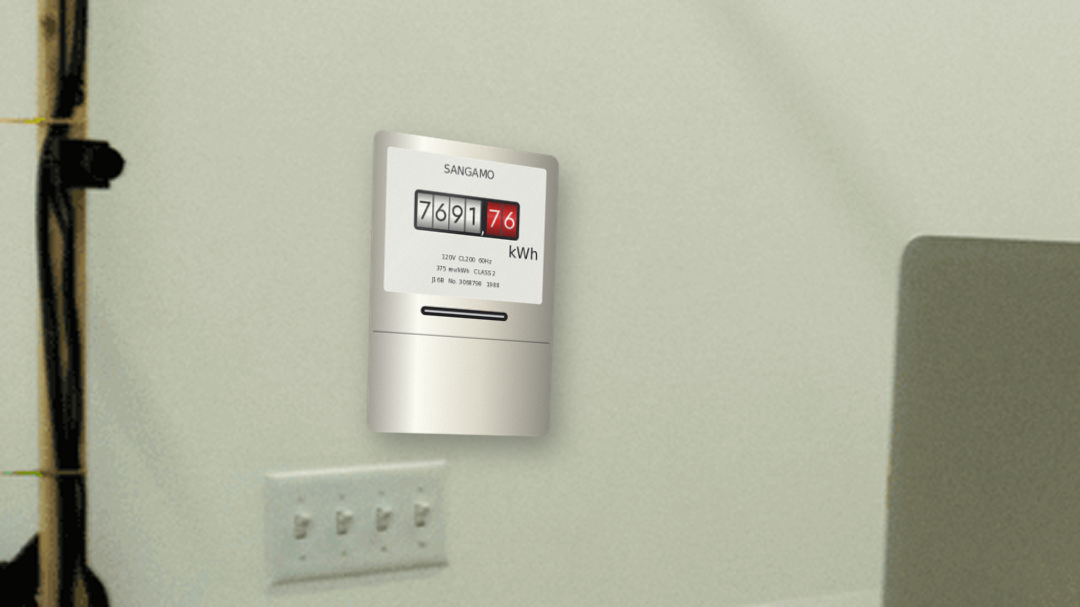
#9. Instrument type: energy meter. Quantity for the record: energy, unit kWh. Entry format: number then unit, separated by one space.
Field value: 7691.76 kWh
